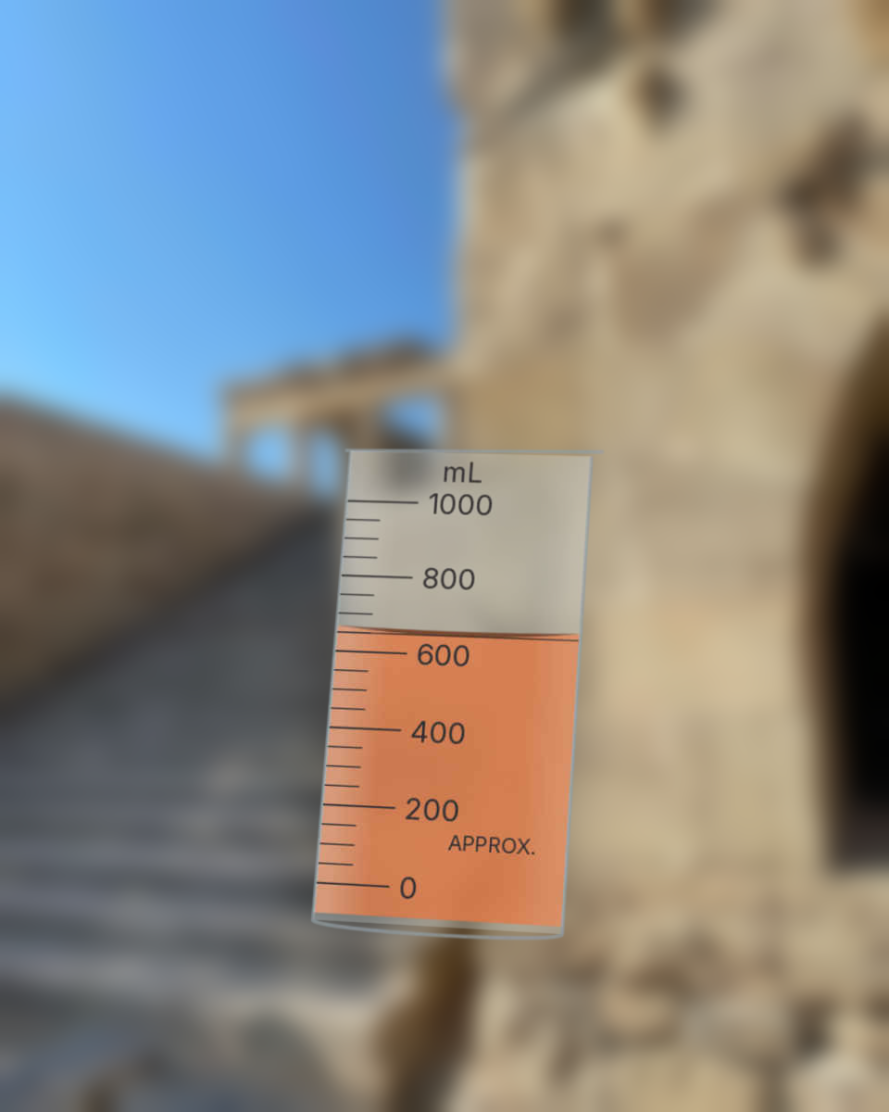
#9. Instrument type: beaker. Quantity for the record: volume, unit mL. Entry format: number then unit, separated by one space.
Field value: 650 mL
